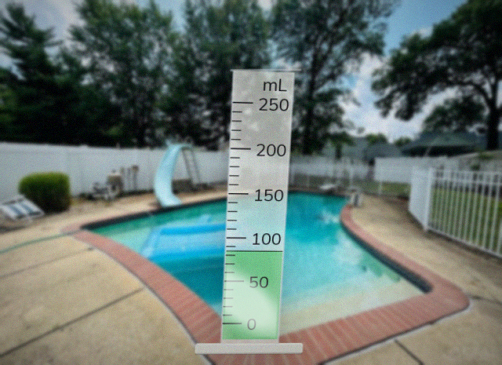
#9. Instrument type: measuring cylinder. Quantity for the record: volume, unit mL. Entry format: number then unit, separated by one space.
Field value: 85 mL
